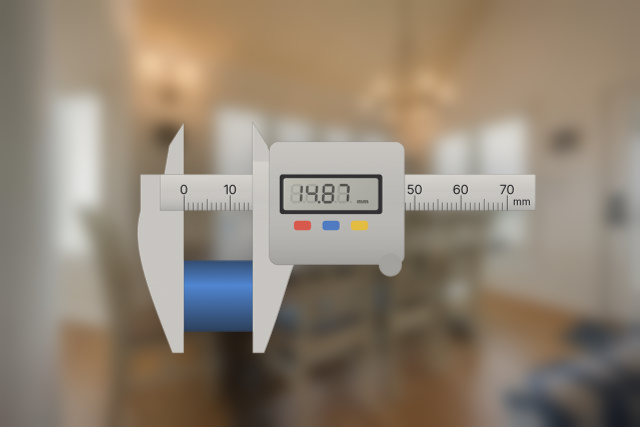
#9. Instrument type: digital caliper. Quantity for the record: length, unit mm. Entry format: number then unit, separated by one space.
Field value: 14.87 mm
